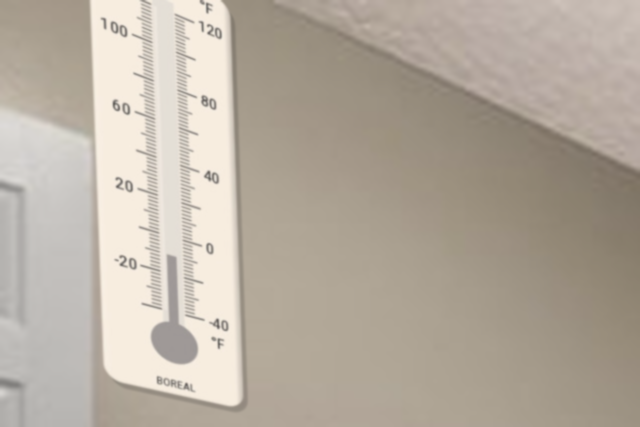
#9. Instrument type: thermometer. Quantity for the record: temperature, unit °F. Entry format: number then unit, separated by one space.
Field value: -10 °F
